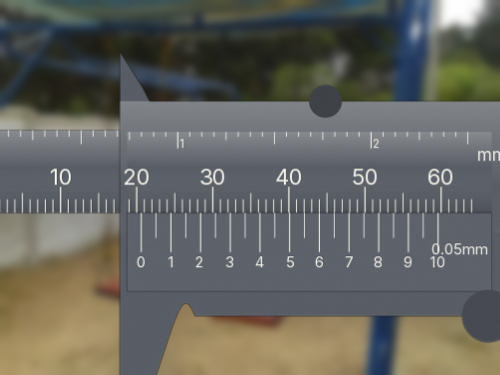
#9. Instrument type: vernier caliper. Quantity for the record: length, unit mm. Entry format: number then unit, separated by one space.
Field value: 20.6 mm
